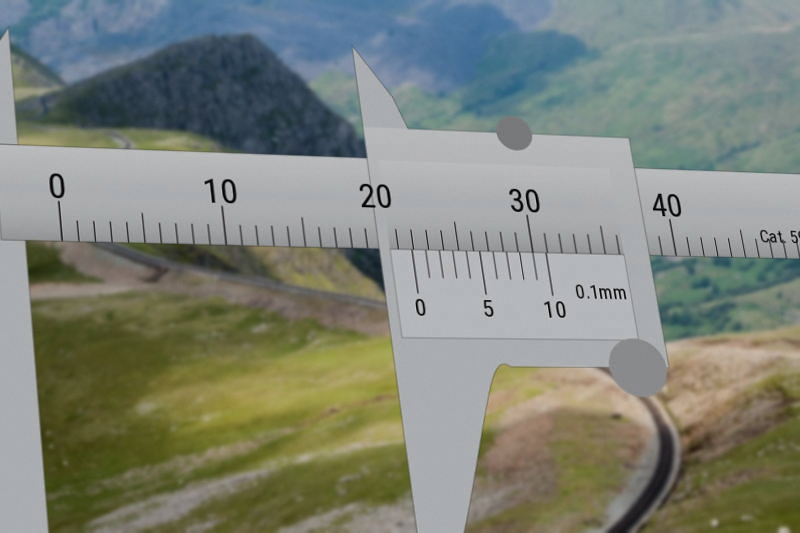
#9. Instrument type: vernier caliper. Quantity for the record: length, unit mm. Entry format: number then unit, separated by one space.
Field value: 21.9 mm
